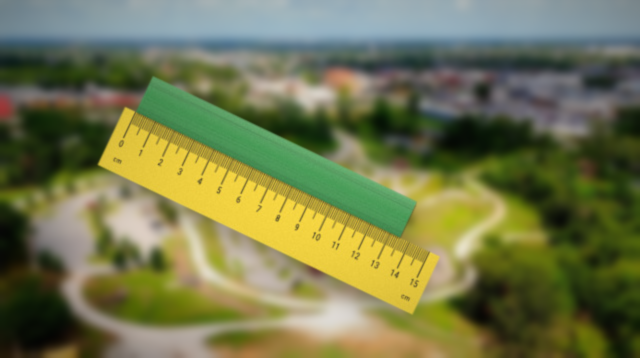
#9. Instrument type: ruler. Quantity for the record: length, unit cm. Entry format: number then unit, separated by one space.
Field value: 13.5 cm
